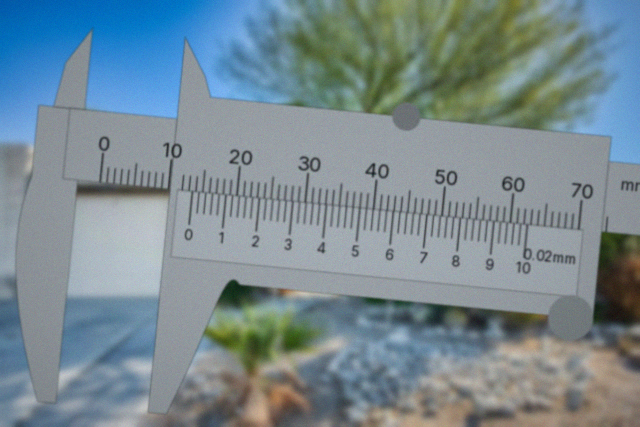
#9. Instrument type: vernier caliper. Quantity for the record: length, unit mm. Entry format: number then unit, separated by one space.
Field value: 13.5 mm
